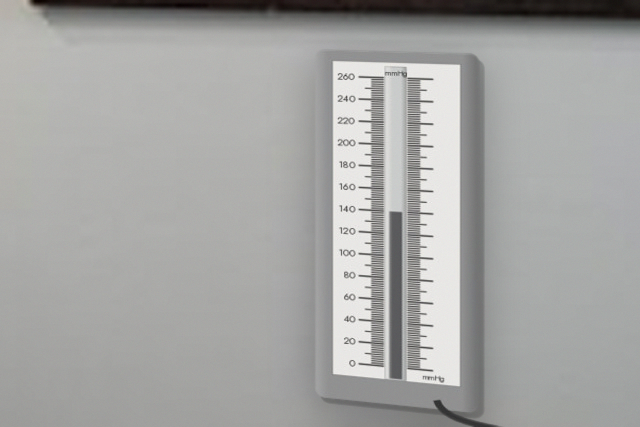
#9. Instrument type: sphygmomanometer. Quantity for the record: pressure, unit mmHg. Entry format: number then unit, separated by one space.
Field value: 140 mmHg
